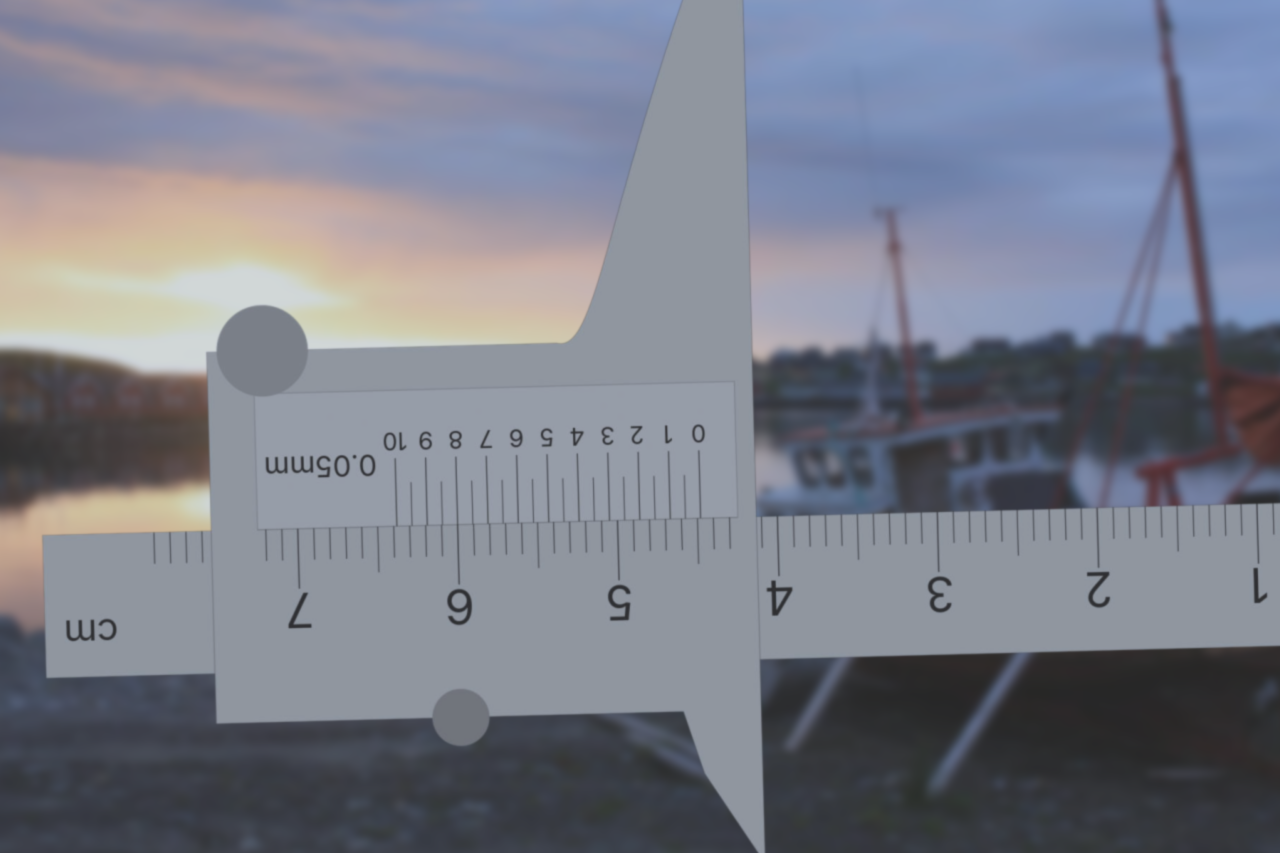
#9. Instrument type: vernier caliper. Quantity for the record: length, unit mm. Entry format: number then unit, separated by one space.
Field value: 44.8 mm
